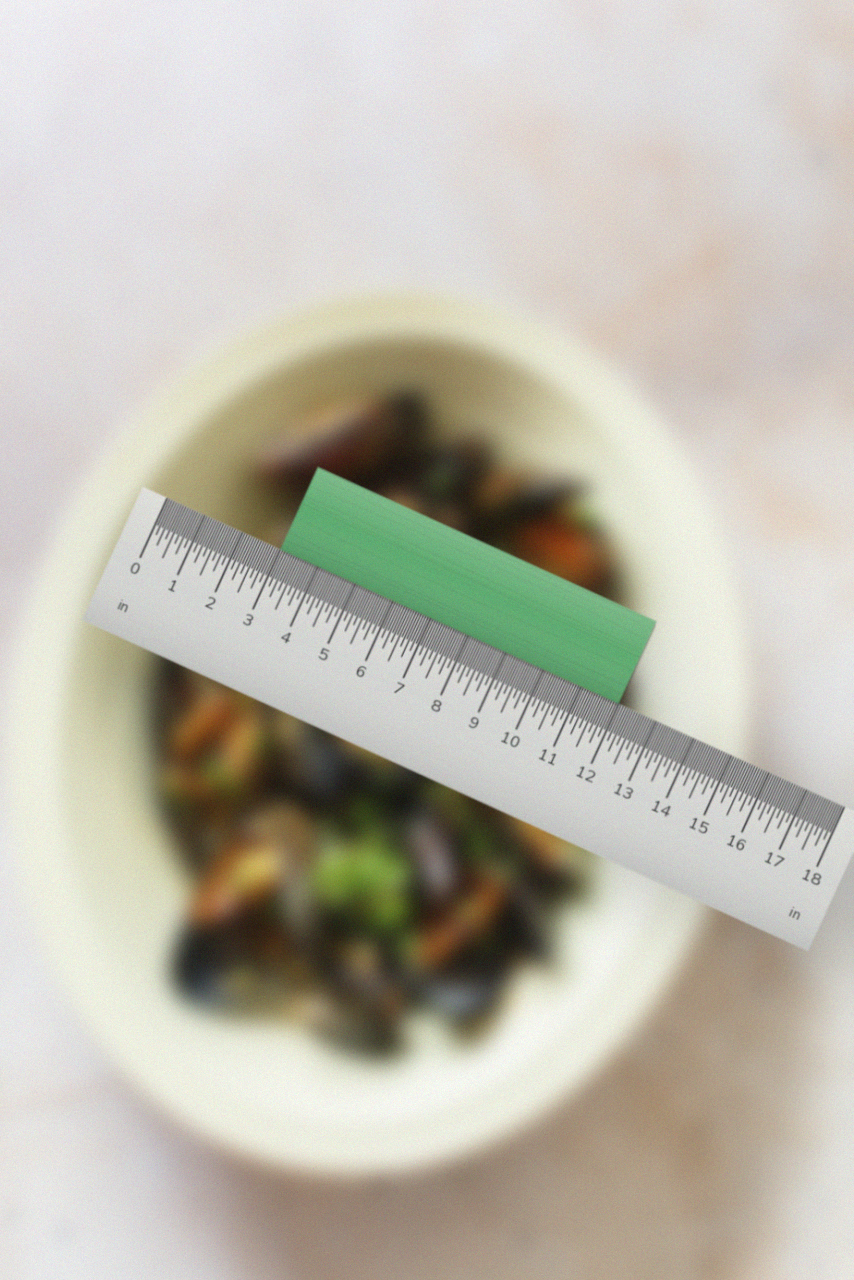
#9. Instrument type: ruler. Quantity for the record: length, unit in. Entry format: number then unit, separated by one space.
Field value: 9 in
